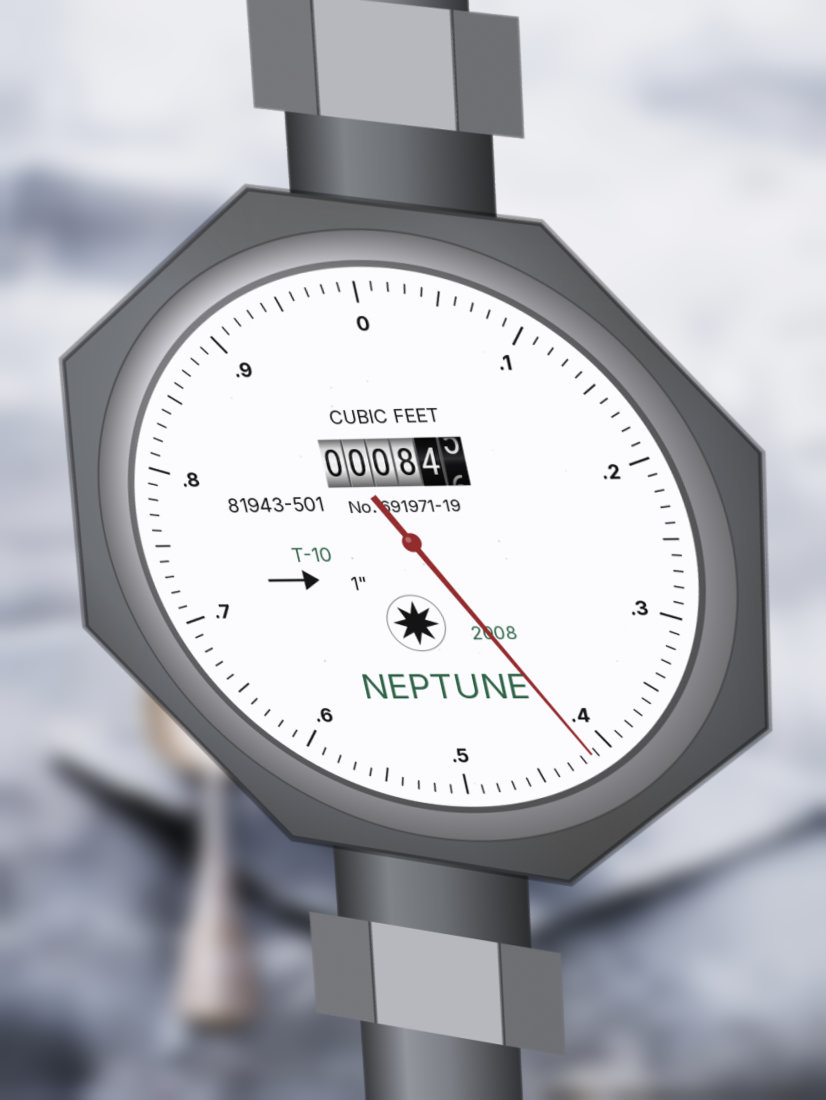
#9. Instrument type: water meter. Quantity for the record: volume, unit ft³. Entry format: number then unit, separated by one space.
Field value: 845.41 ft³
